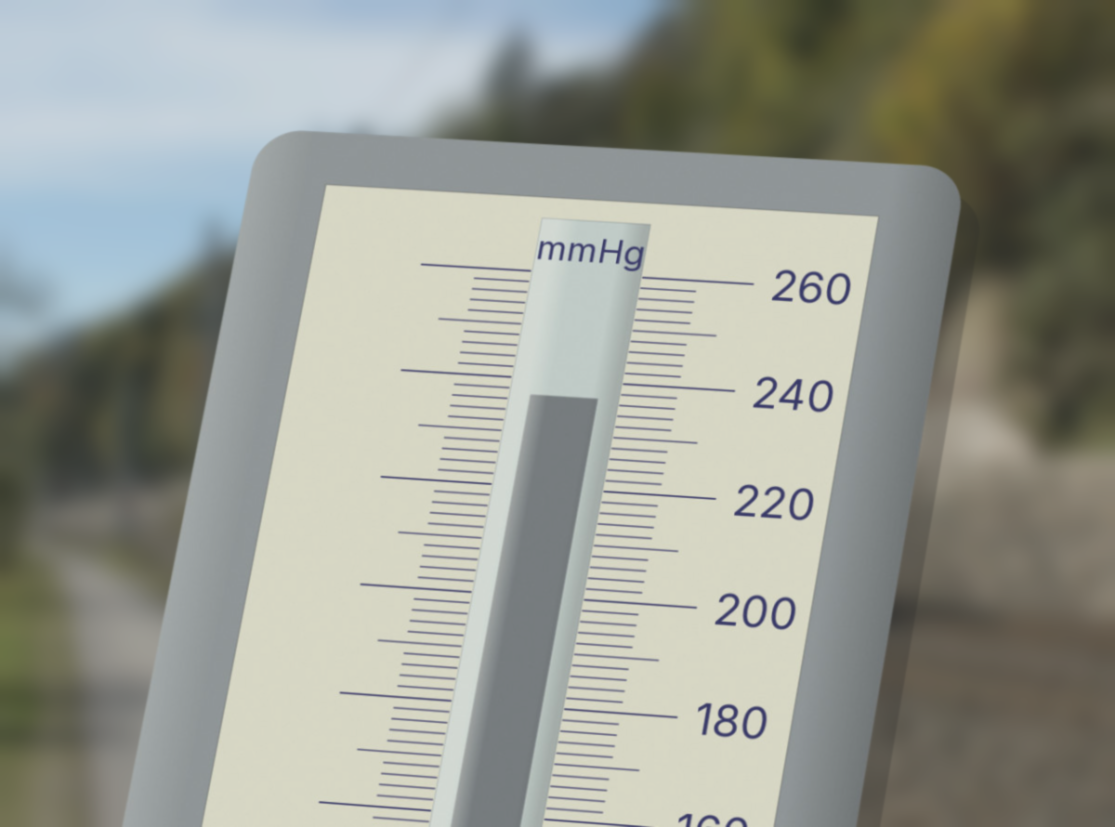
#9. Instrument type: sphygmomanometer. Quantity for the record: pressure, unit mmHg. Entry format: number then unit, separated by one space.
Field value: 237 mmHg
